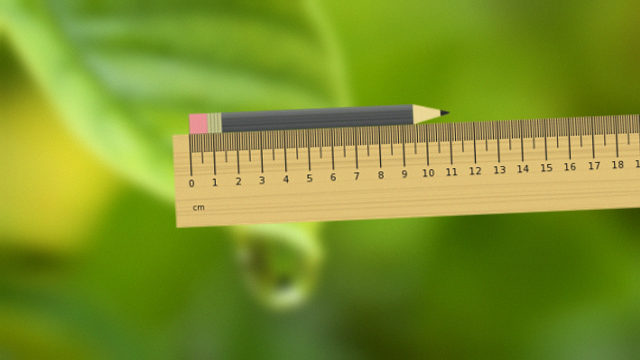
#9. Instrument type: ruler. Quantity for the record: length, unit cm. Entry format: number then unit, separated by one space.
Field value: 11 cm
